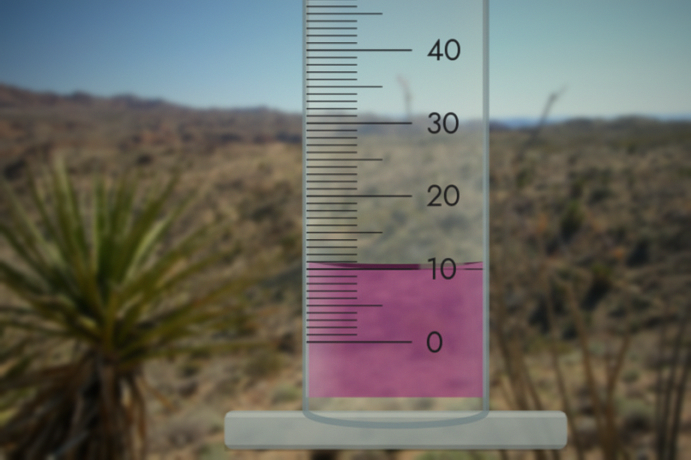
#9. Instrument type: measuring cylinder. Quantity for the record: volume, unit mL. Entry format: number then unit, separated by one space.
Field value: 10 mL
